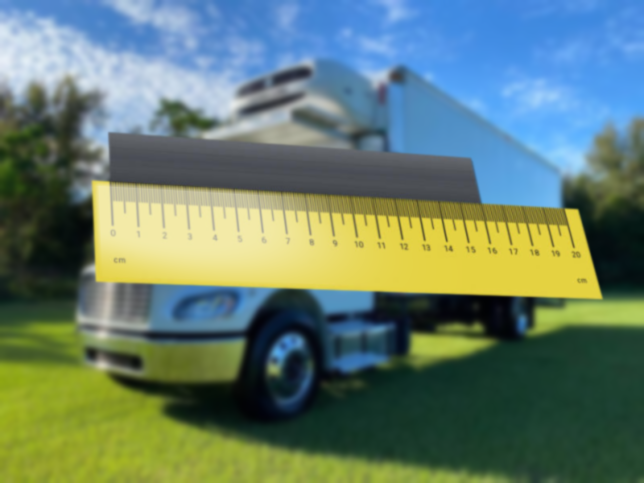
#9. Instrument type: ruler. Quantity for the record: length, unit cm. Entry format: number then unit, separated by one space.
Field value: 16 cm
